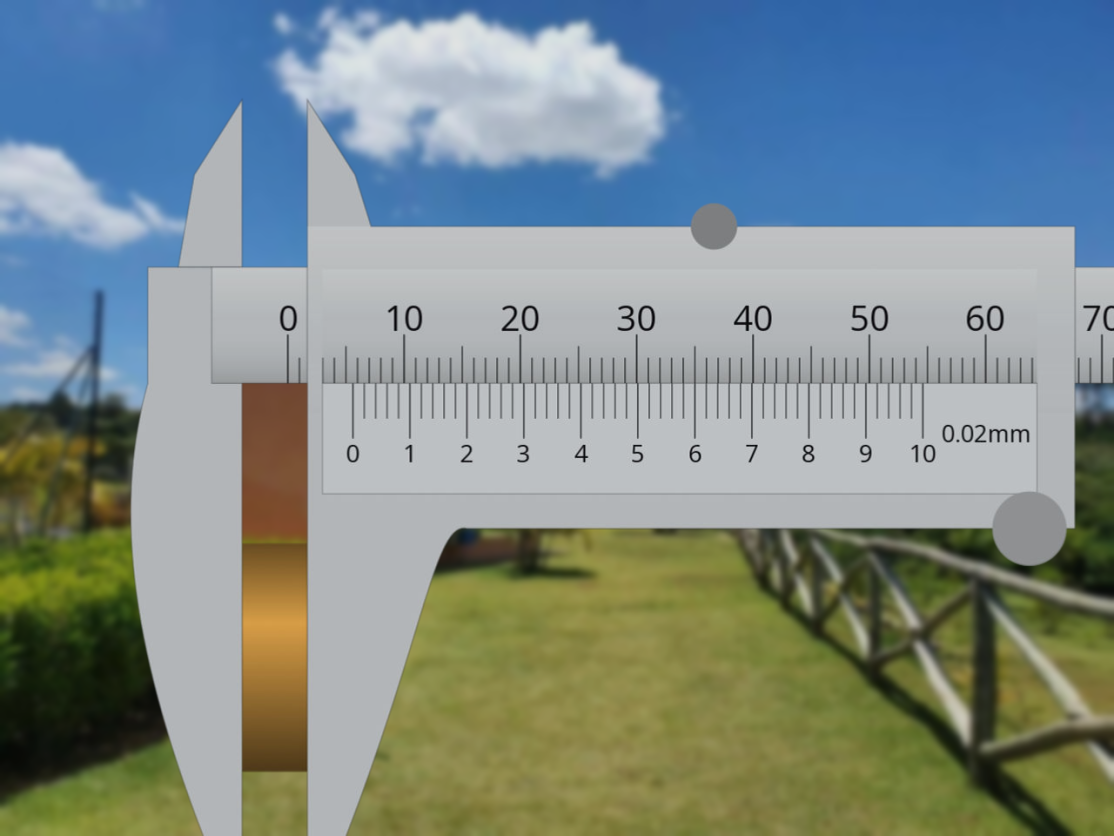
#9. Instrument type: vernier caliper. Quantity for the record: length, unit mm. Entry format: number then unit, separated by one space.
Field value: 5.6 mm
